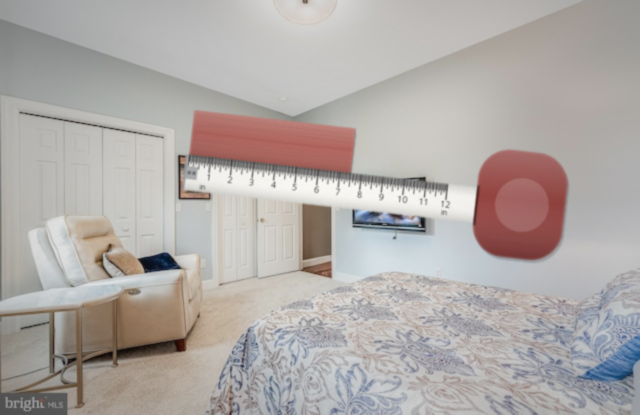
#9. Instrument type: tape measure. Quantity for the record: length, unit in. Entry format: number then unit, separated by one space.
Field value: 7.5 in
